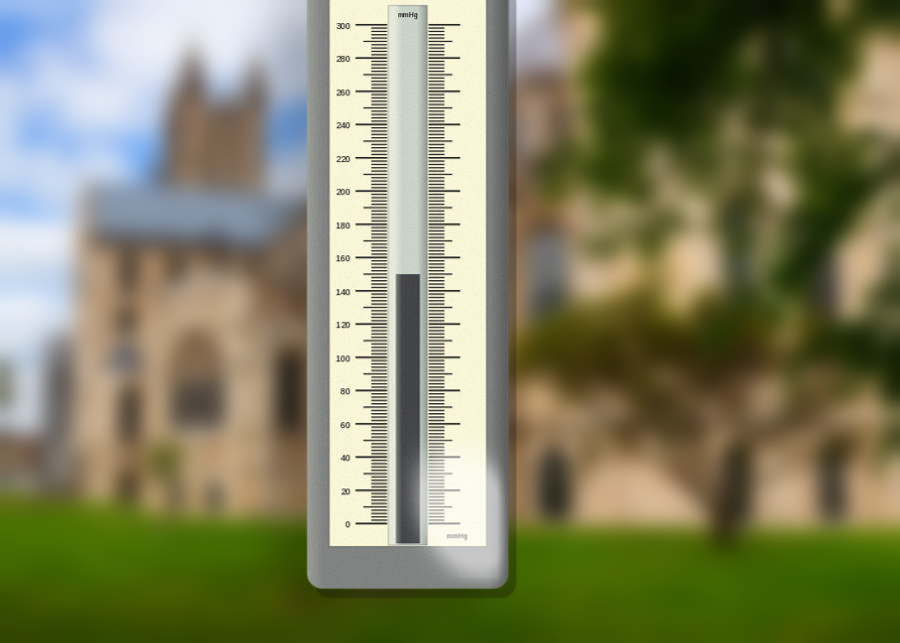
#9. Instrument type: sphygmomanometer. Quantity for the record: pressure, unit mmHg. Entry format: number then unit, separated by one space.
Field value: 150 mmHg
